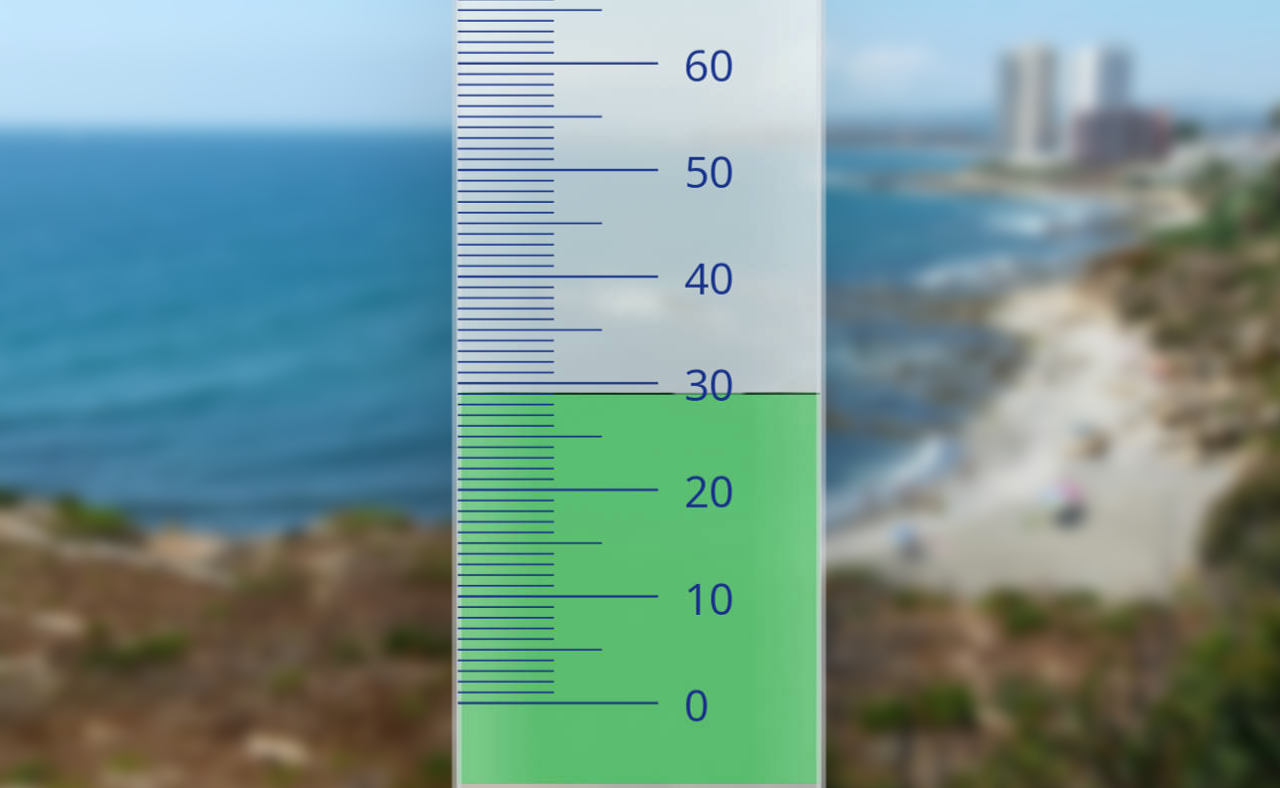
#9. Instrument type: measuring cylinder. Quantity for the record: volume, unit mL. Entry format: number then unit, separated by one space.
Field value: 29 mL
